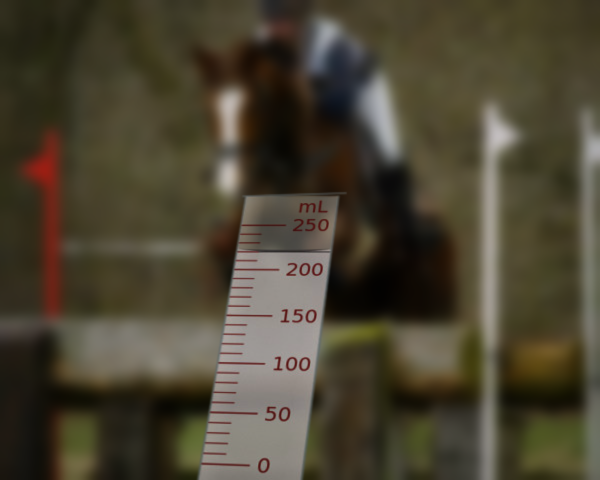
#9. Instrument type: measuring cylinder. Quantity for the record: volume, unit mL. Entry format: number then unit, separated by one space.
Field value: 220 mL
